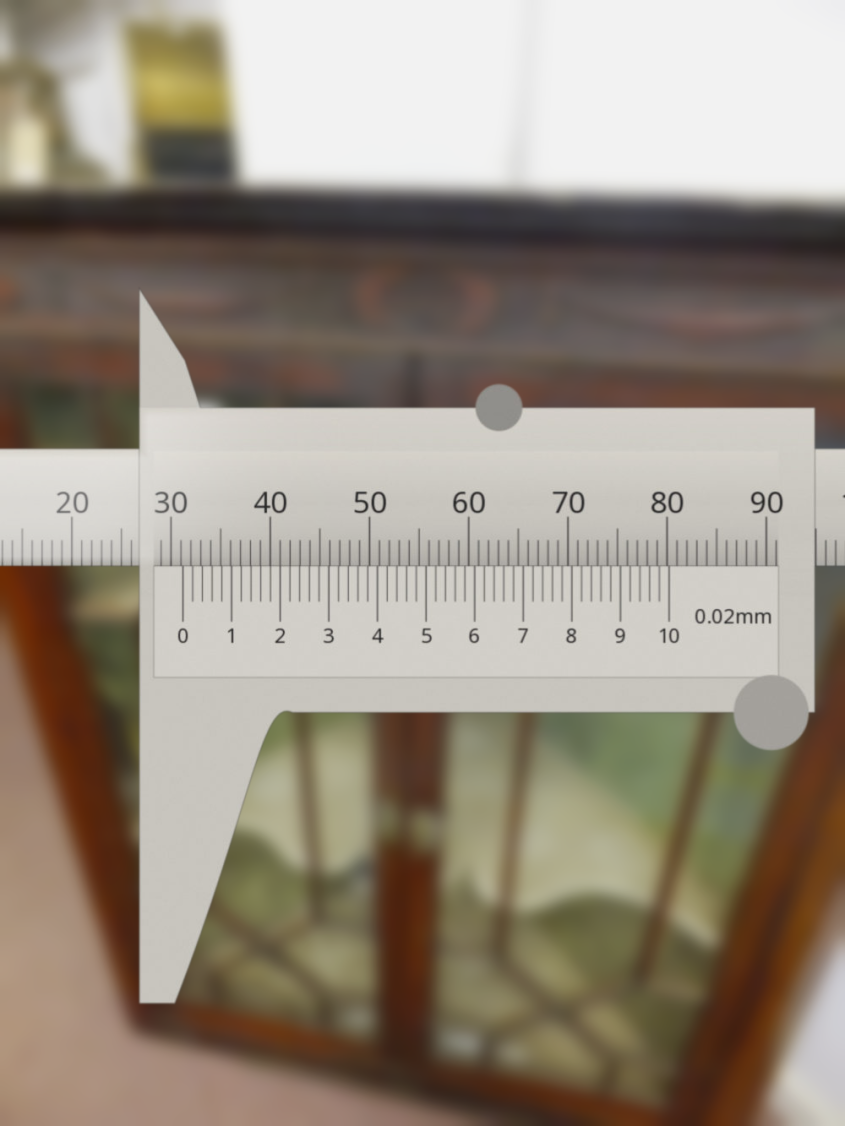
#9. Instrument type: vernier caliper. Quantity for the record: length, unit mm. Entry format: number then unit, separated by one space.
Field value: 31.2 mm
